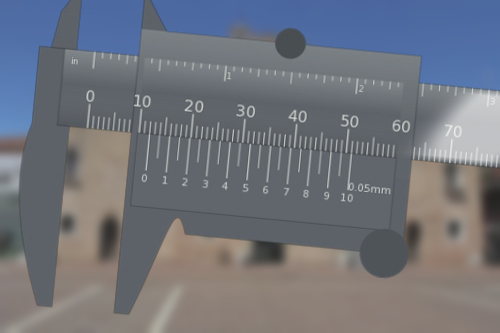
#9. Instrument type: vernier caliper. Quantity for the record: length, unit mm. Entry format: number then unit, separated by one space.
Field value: 12.0 mm
